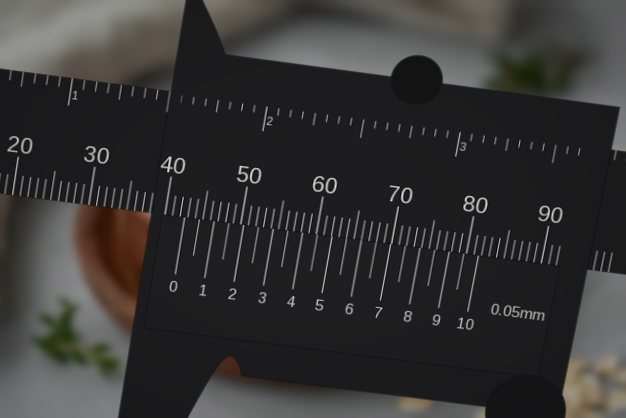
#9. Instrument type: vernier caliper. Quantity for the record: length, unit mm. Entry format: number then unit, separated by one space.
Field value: 42.6 mm
